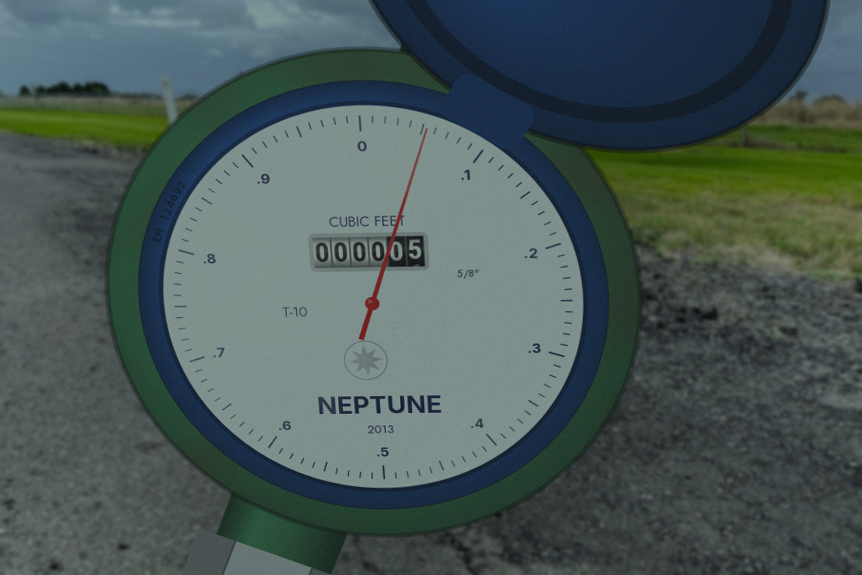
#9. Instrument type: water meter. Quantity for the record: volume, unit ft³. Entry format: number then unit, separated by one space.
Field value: 5.05 ft³
